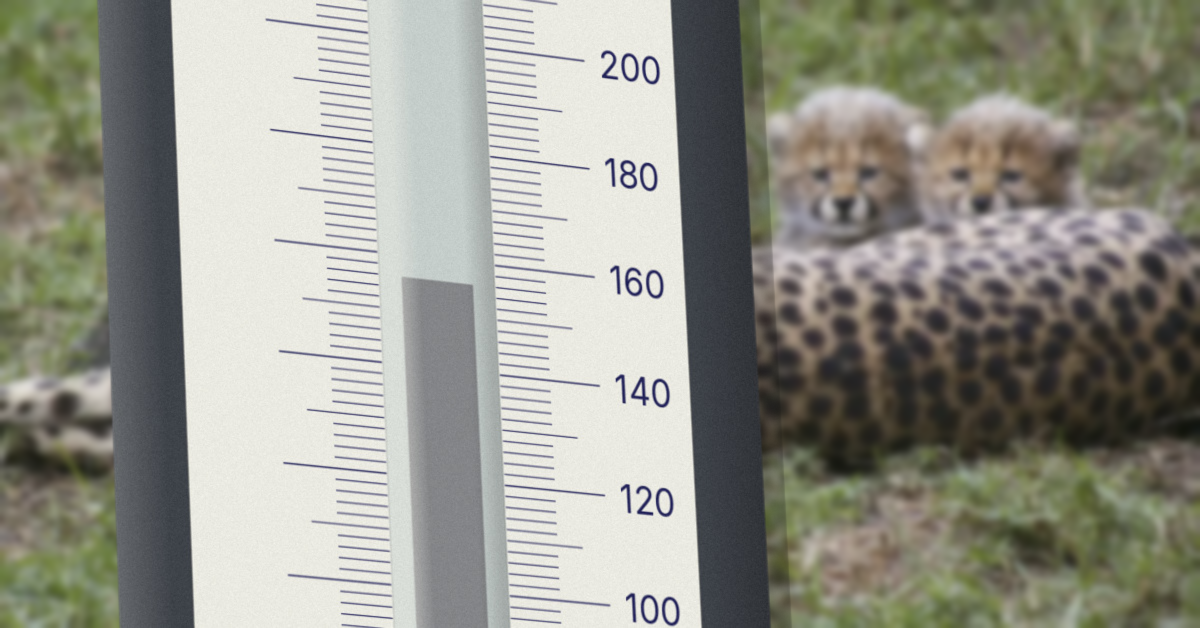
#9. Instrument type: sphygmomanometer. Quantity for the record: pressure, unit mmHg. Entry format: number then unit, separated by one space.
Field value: 156 mmHg
